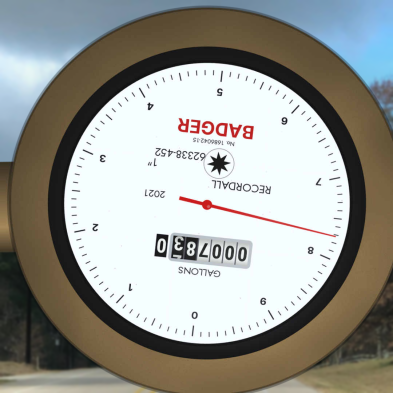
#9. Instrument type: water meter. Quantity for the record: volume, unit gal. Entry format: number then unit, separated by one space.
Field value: 7827.7 gal
